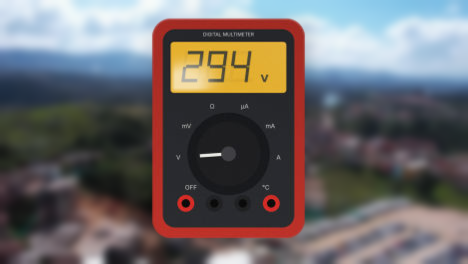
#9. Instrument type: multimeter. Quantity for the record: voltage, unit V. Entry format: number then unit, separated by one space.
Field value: 294 V
